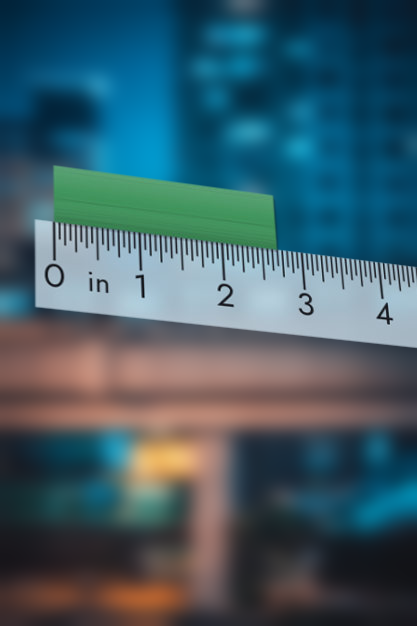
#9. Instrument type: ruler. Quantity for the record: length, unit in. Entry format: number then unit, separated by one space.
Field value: 2.6875 in
